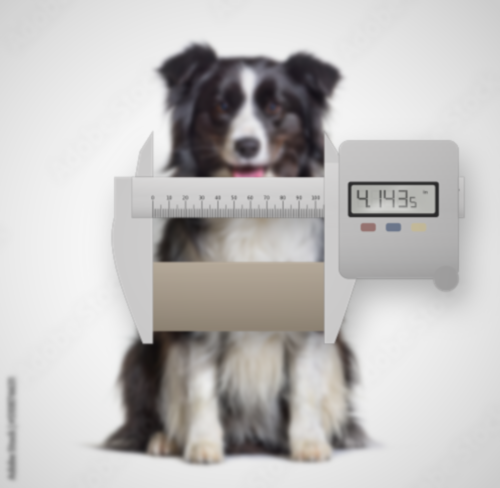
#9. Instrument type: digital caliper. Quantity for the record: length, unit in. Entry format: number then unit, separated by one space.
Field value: 4.1435 in
